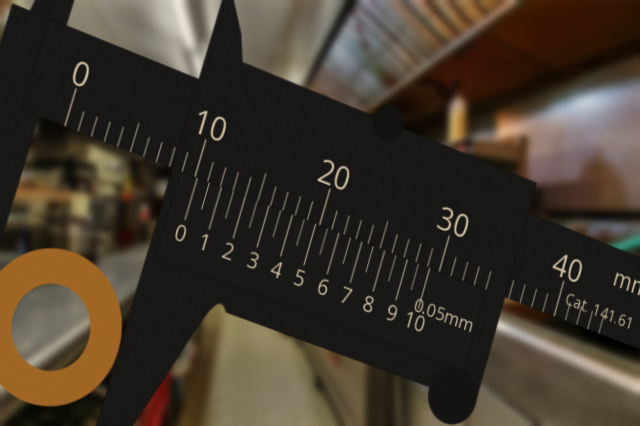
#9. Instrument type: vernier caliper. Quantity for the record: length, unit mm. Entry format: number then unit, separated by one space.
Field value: 10.2 mm
